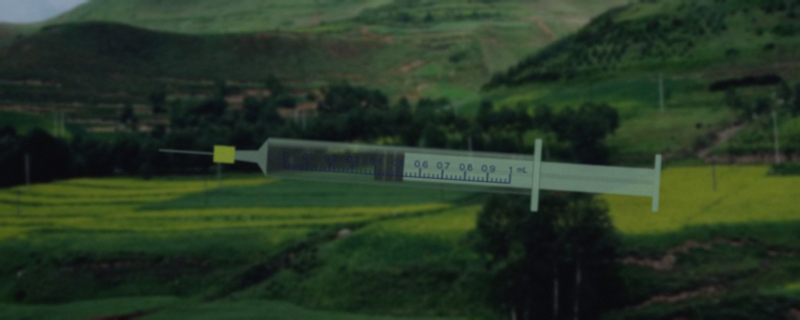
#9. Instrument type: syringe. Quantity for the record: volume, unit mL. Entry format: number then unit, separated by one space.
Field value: 0.4 mL
